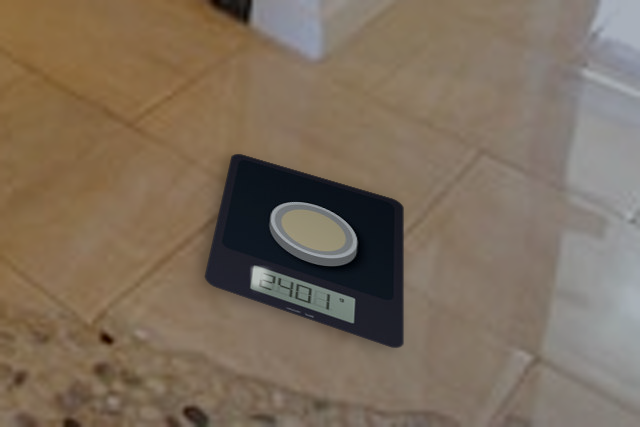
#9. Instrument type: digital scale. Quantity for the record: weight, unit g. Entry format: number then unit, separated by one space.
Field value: 2401 g
